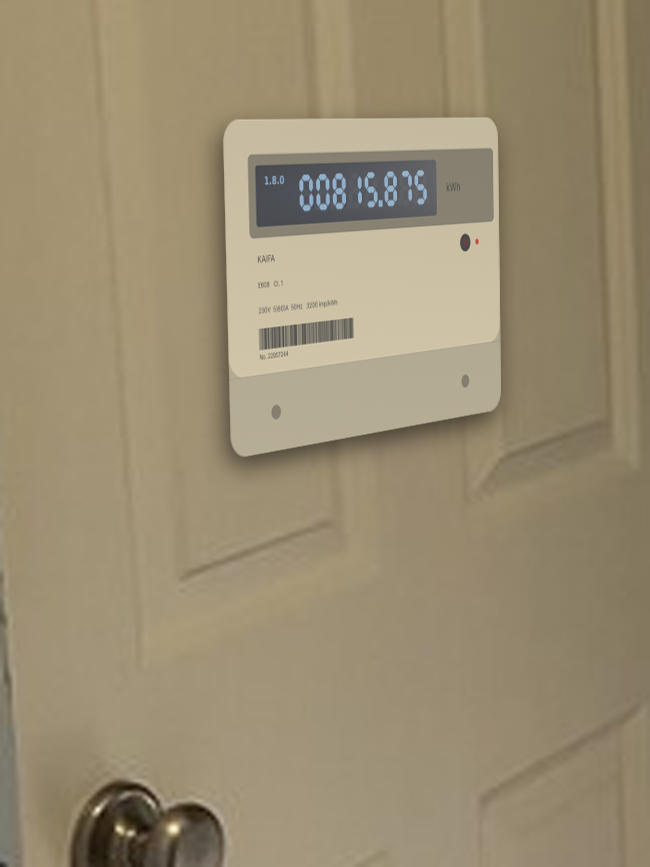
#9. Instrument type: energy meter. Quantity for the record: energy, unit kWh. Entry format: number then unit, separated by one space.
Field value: 815.875 kWh
